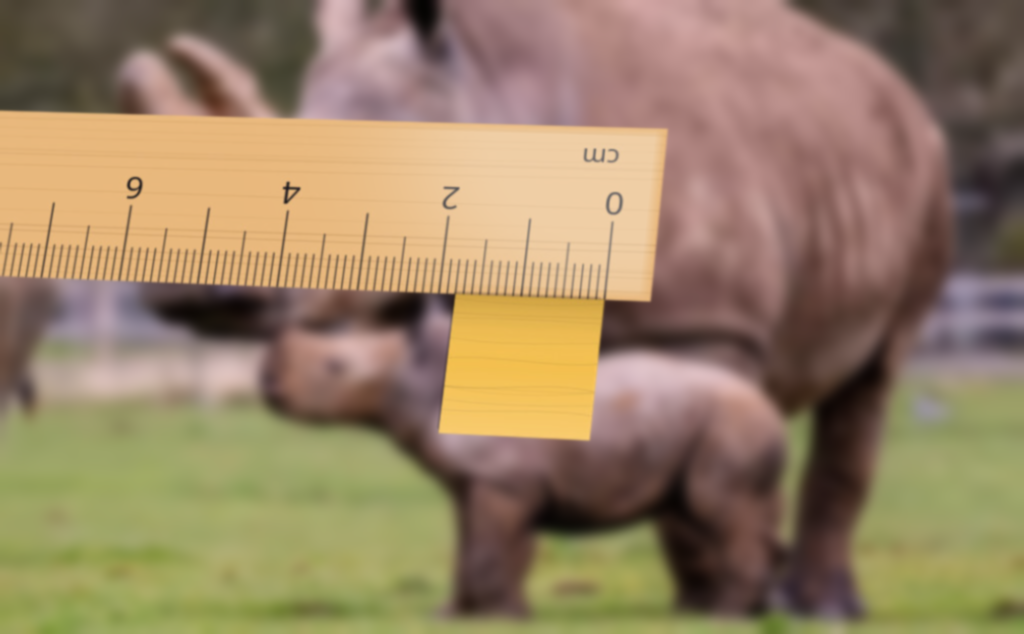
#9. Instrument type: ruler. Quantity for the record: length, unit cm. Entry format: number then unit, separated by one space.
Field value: 1.8 cm
